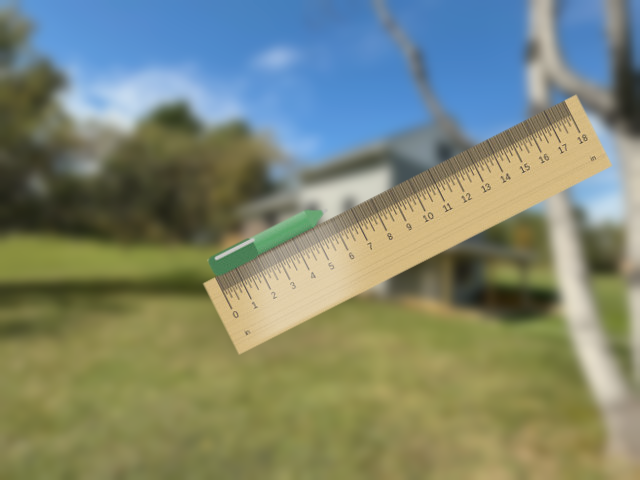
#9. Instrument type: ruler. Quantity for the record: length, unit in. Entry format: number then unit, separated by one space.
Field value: 6 in
